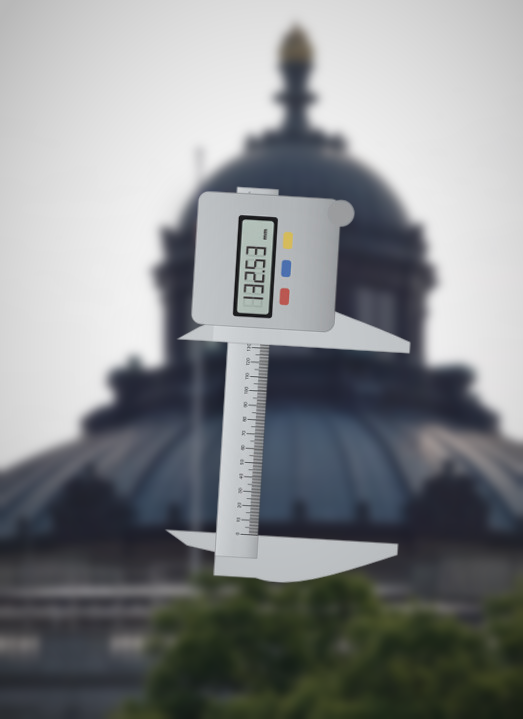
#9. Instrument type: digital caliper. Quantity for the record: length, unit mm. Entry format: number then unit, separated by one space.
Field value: 132.53 mm
